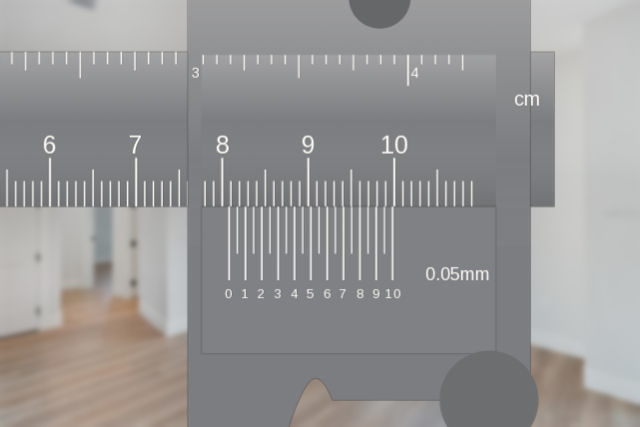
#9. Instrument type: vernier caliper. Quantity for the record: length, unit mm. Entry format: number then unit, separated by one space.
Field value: 80.8 mm
